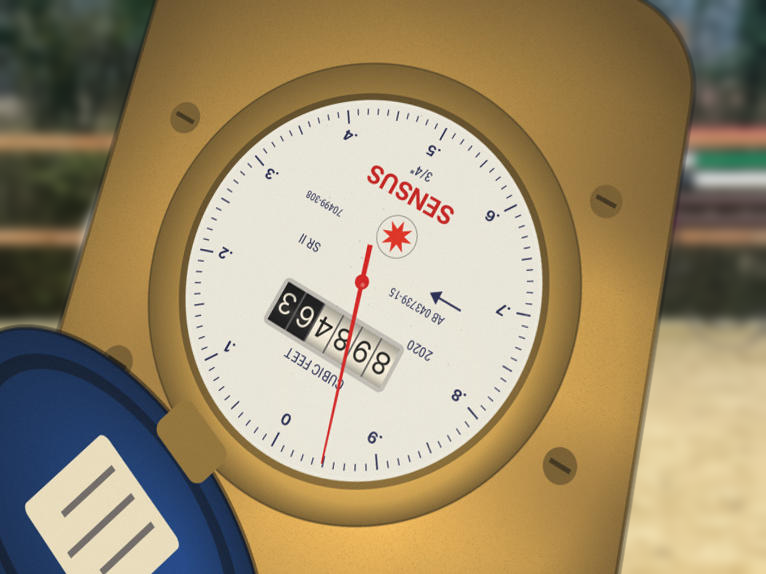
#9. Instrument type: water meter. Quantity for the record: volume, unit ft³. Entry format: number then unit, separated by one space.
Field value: 898462.95 ft³
